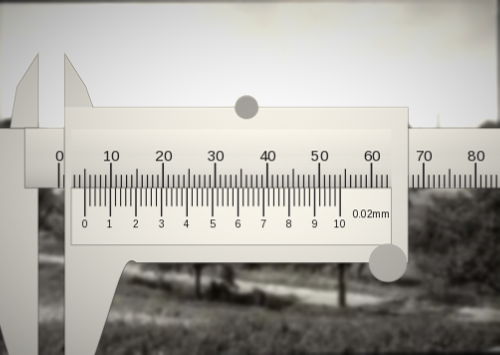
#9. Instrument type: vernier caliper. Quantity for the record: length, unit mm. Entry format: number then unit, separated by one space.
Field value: 5.0 mm
